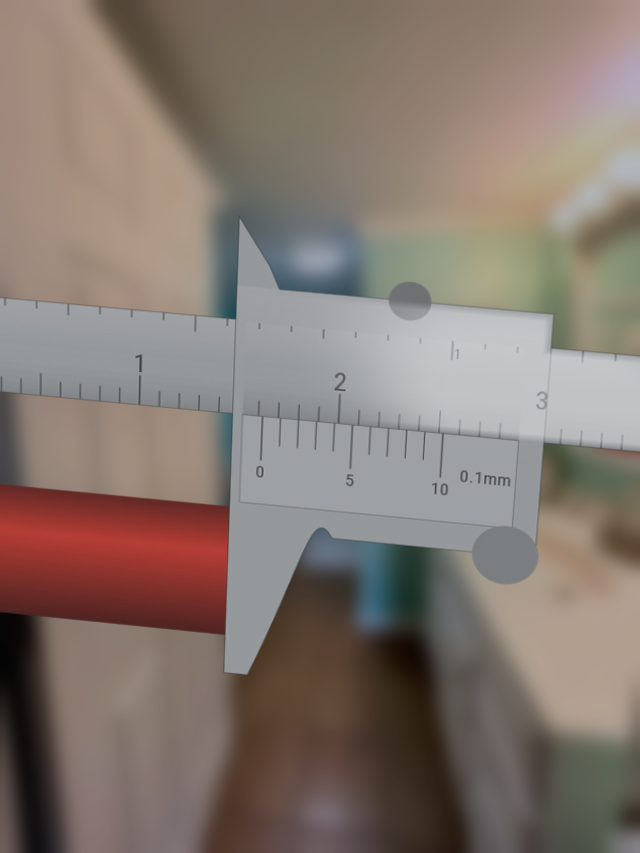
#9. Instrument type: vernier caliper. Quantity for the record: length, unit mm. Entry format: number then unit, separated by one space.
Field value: 16.2 mm
